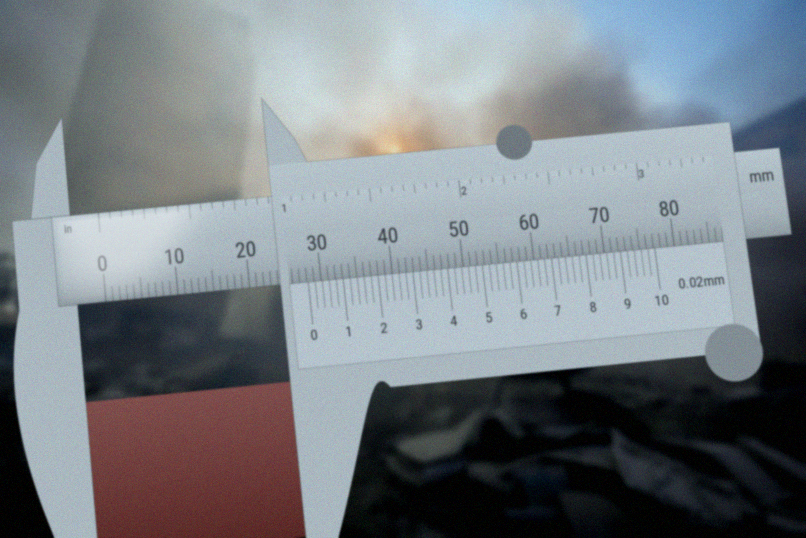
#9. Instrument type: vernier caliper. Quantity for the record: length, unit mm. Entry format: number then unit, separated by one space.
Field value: 28.2 mm
